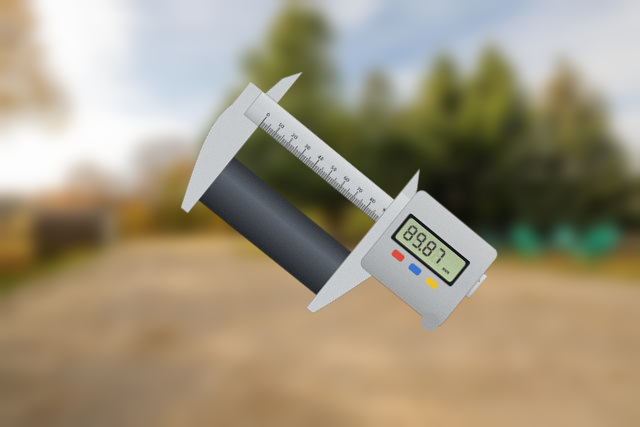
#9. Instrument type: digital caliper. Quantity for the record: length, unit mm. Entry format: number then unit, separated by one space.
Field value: 89.87 mm
